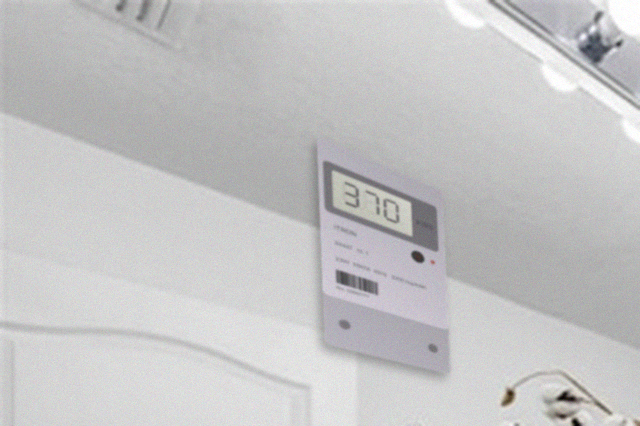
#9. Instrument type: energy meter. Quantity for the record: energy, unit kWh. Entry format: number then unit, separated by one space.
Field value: 370 kWh
